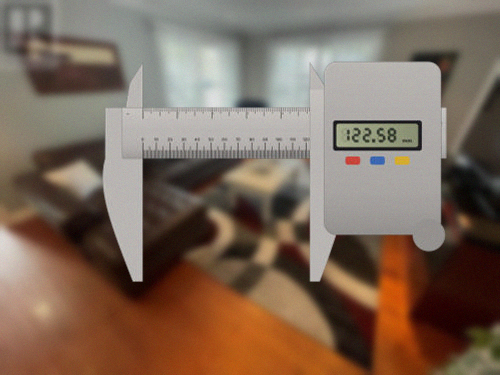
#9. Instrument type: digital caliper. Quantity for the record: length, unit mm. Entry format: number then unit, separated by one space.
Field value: 122.58 mm
